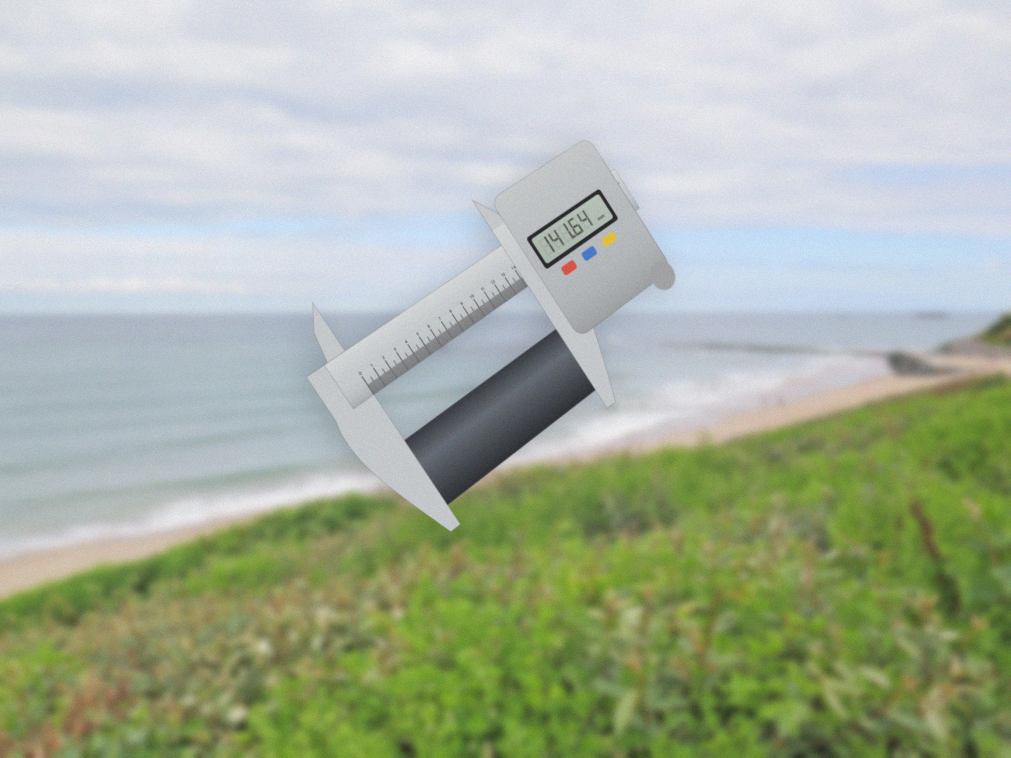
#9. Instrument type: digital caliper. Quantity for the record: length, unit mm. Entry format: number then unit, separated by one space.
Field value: 141.64 mm
